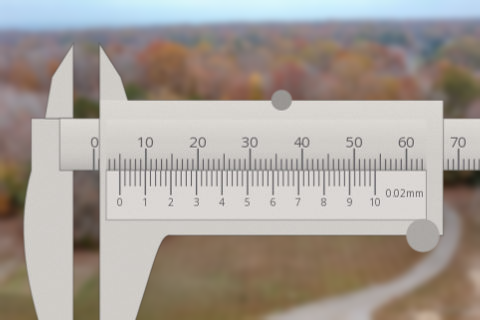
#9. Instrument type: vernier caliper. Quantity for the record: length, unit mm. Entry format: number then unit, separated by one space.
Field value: 5.0 mm
